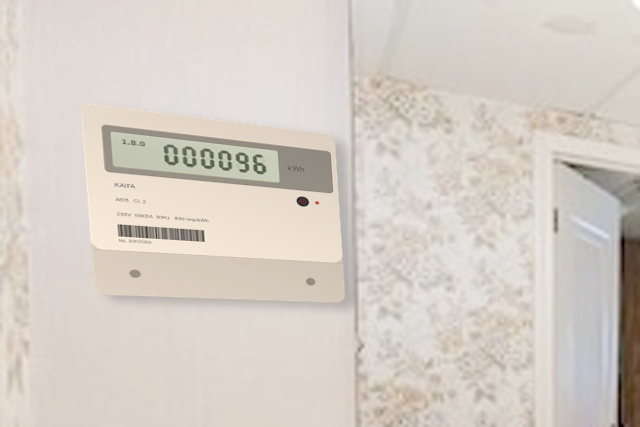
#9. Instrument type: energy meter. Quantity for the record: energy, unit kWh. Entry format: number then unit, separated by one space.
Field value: 96 kWh
